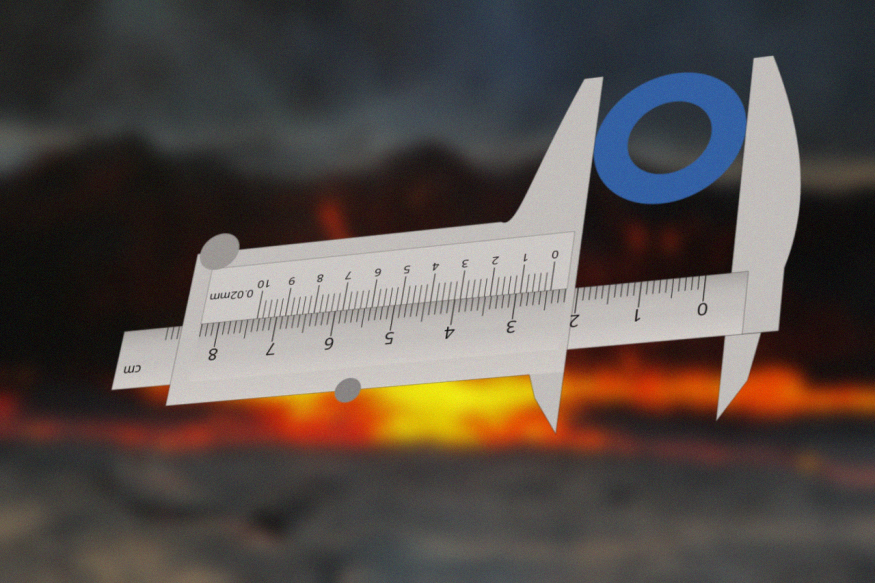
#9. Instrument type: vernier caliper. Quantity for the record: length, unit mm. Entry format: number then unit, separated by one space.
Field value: 24.4 mm
